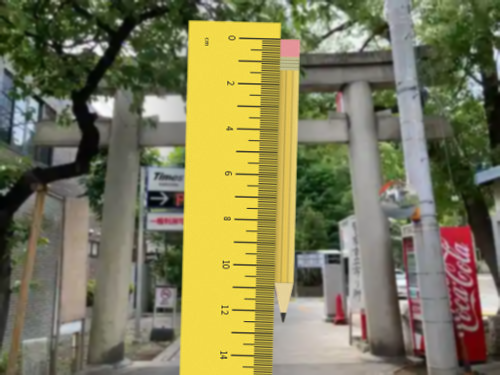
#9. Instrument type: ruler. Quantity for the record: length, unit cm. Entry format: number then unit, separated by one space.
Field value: 12.5 cm
